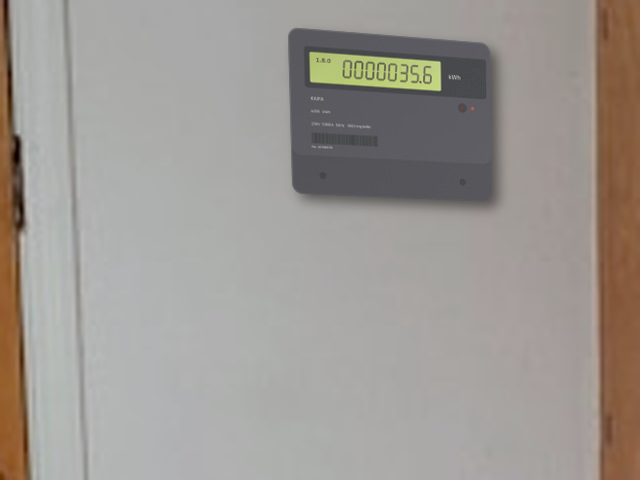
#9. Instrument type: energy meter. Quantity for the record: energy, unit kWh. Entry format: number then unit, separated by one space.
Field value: 35.6 kWh
